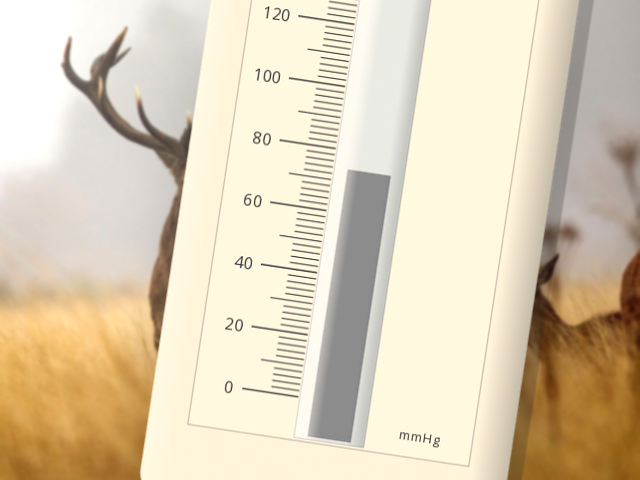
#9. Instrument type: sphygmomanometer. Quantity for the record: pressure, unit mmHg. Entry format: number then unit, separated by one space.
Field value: 74 mmHg
